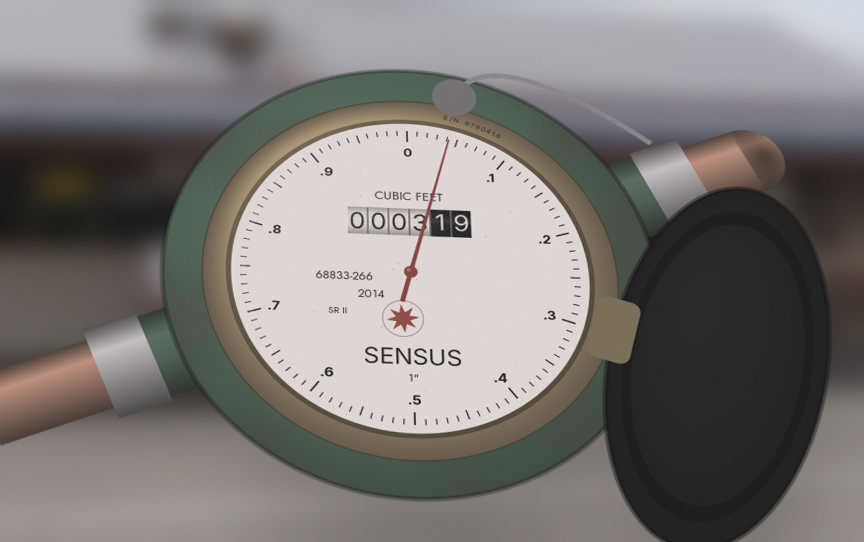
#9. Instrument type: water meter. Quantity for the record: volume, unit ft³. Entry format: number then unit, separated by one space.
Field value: 319.04 ft³
